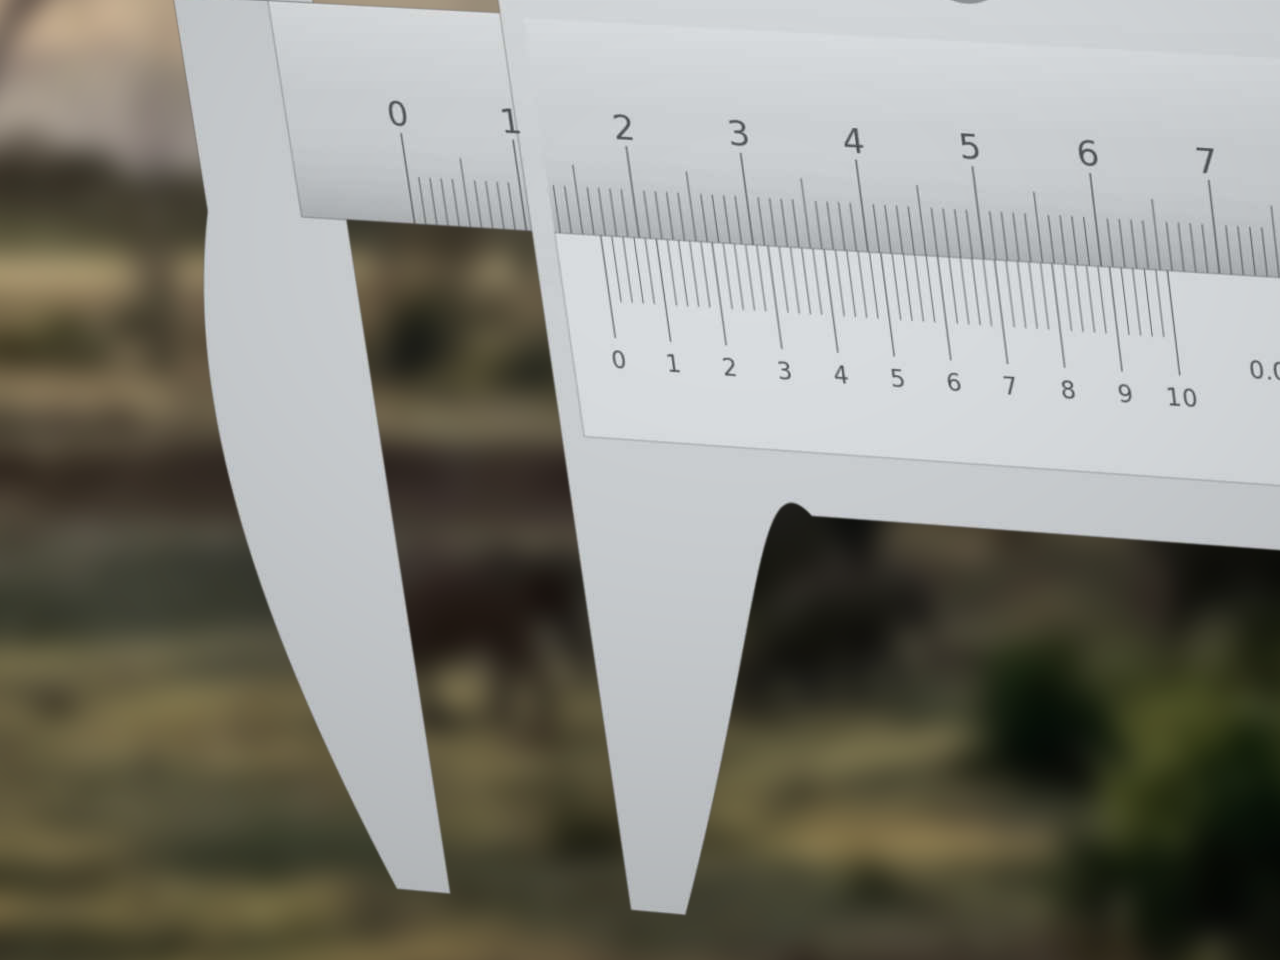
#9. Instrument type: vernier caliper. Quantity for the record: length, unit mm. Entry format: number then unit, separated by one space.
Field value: 16.6 mm
